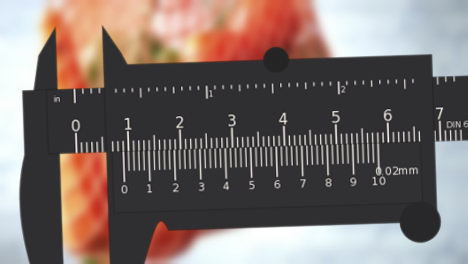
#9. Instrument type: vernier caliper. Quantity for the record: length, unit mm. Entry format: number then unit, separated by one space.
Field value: 9.0 mm
